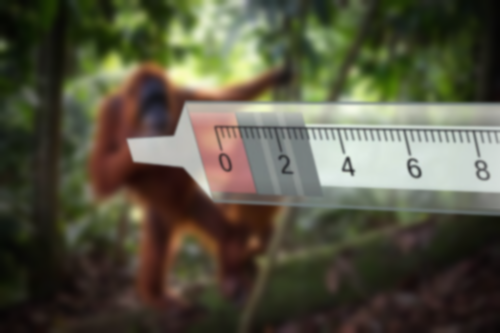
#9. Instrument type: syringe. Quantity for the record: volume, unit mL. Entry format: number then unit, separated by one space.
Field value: 0.8 mL
